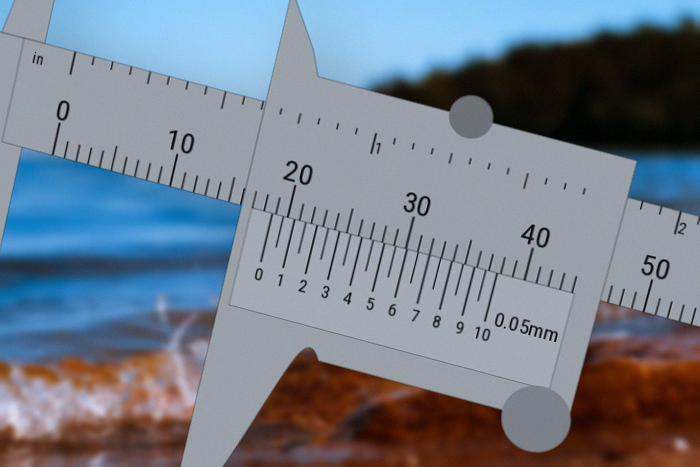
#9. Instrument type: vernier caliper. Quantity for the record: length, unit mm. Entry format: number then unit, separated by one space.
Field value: 18.7 mm
